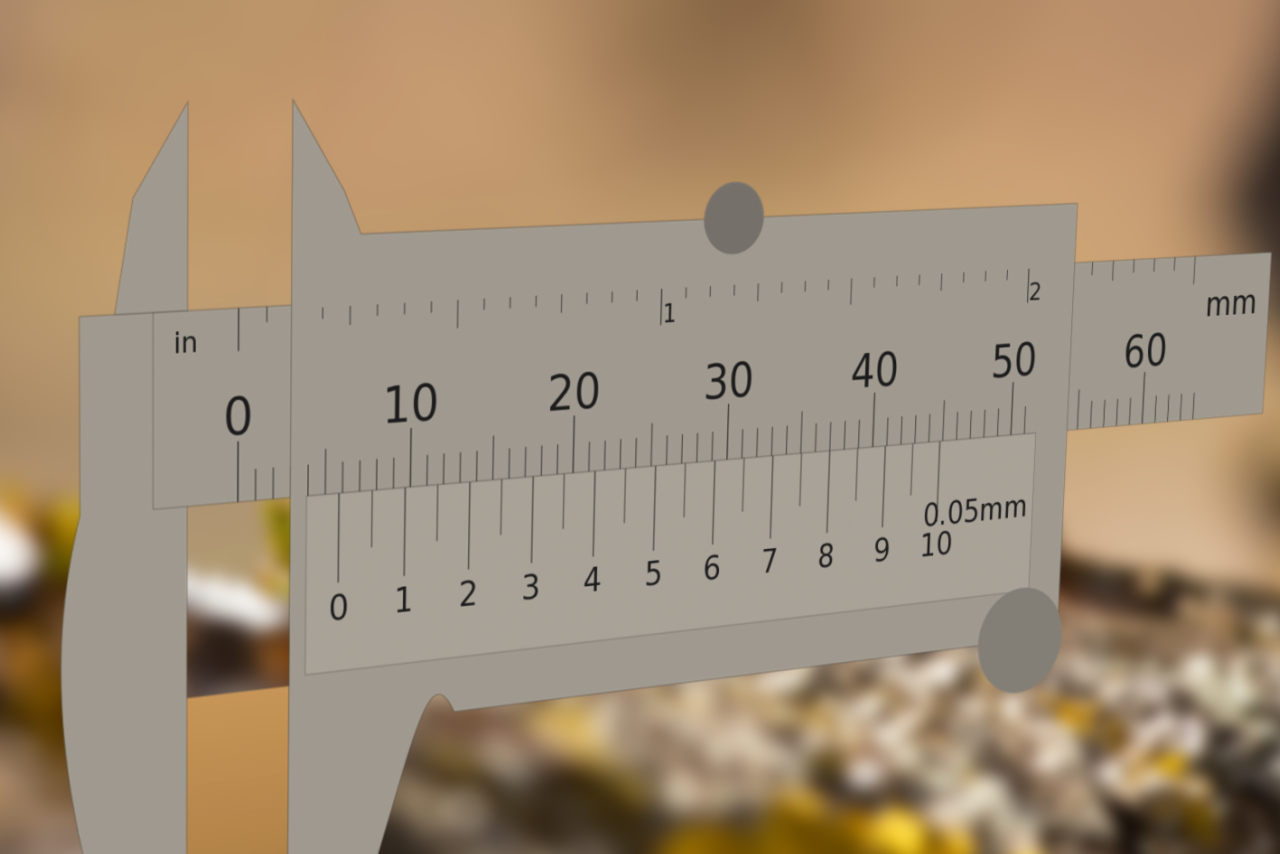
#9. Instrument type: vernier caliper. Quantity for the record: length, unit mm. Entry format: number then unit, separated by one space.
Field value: 5.8 mm
